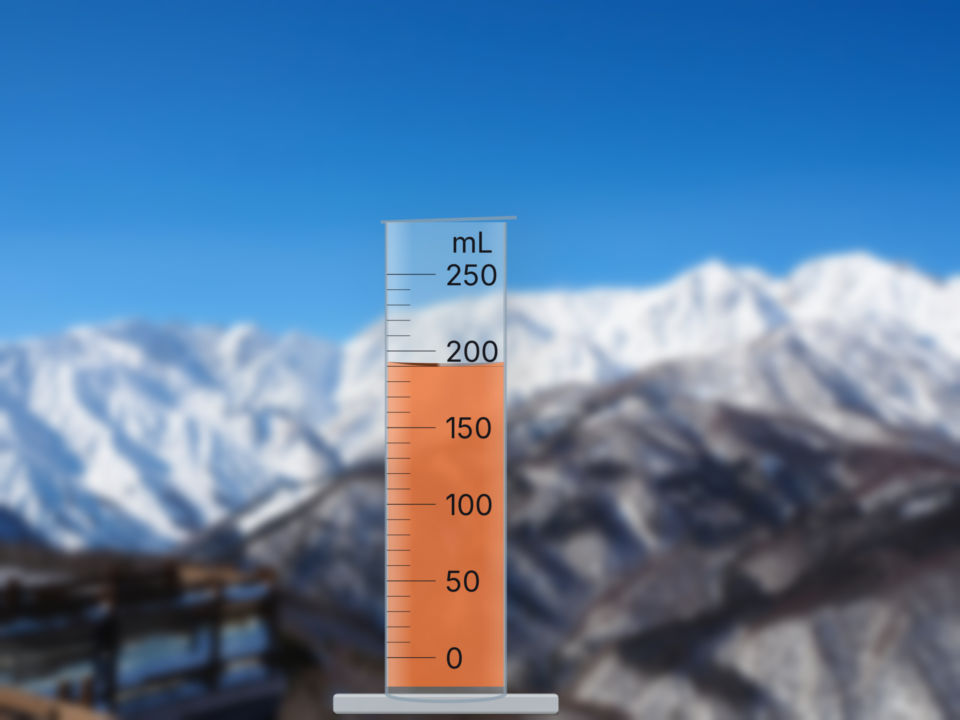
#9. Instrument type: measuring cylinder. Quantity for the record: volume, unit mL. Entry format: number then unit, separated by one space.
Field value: 190 mL
